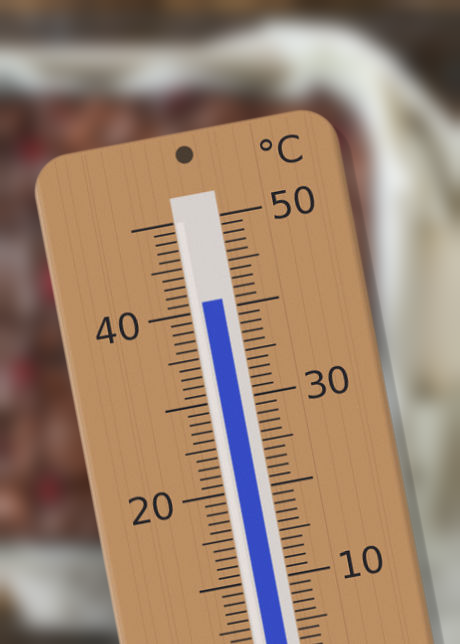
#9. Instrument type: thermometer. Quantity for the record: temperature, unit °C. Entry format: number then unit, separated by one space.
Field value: 41 °C
